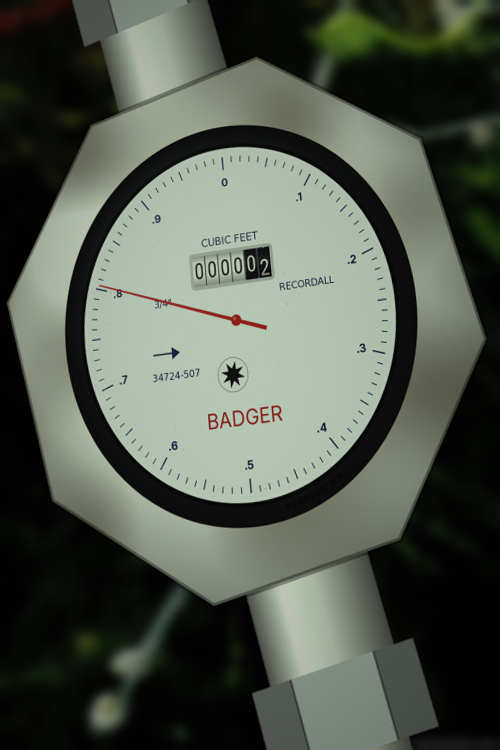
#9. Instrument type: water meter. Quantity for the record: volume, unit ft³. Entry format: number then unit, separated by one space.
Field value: 1.80 ft³
